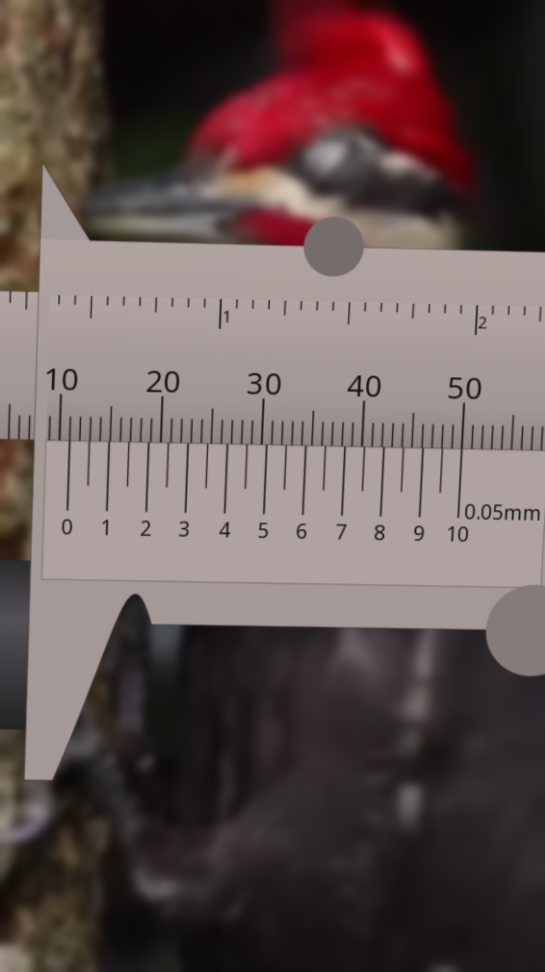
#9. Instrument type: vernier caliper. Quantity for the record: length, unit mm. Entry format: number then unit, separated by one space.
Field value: 11.0 mm
